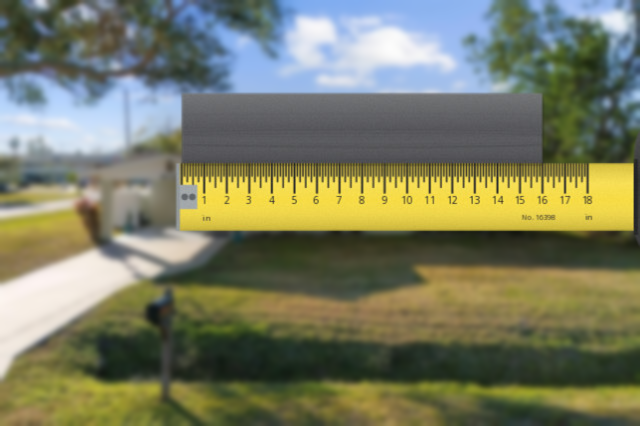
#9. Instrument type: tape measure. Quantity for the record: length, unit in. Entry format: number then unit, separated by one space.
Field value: 16 in
